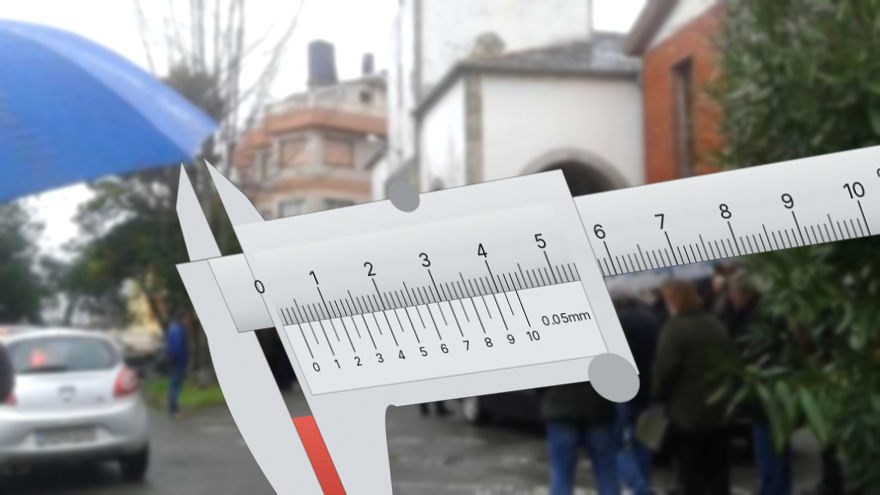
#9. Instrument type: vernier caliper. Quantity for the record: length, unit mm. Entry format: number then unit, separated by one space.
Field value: 4.0 mm
